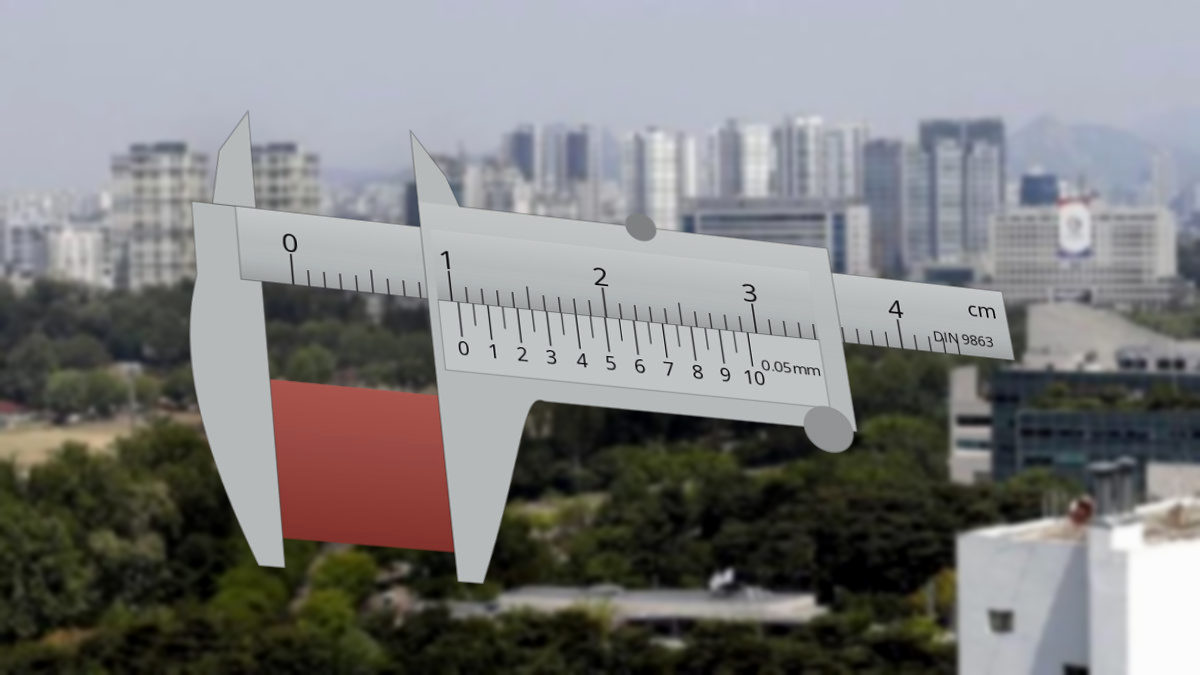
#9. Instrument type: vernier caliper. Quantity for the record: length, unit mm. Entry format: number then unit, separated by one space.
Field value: 10.4 mm
